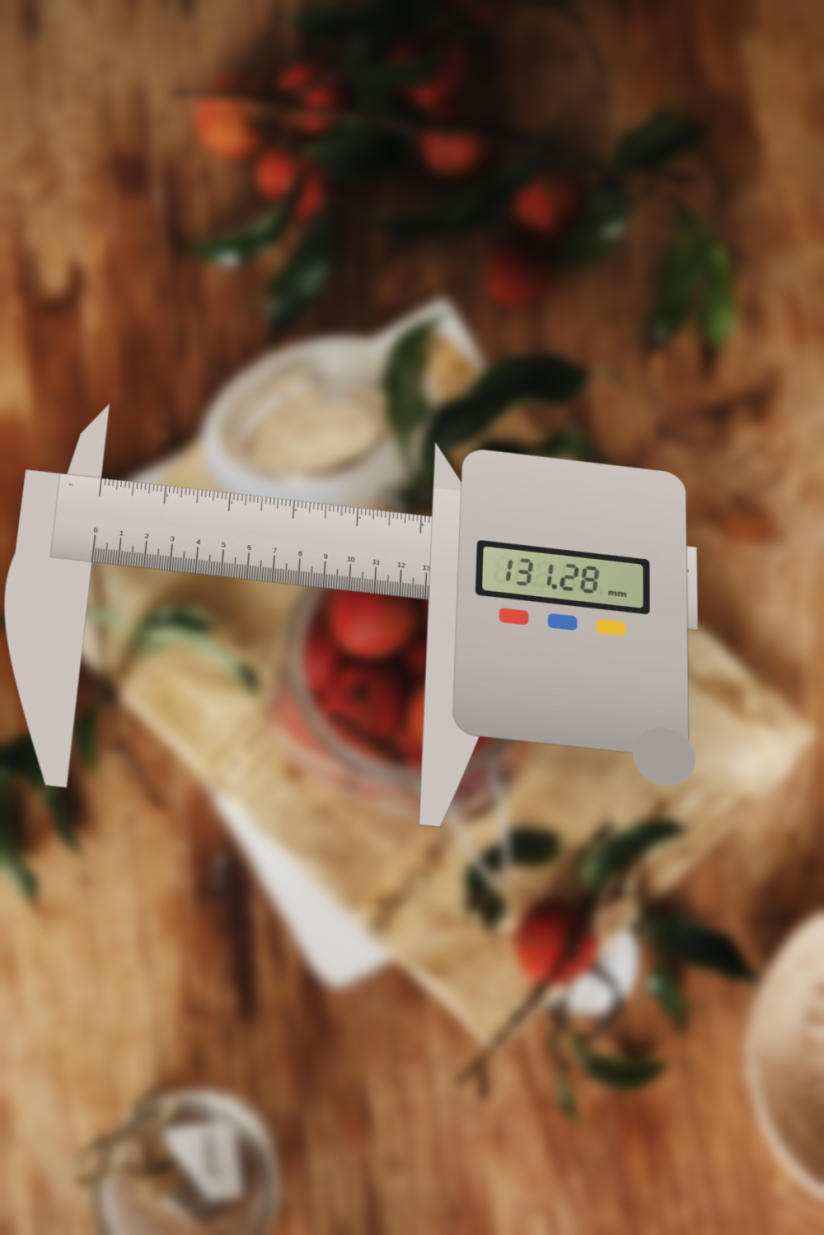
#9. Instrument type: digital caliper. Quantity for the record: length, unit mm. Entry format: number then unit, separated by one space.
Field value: 131.28 mm
